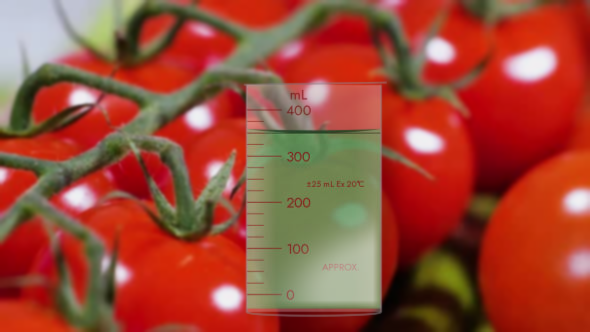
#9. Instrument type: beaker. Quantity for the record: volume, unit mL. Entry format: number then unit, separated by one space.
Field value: 350 mL
